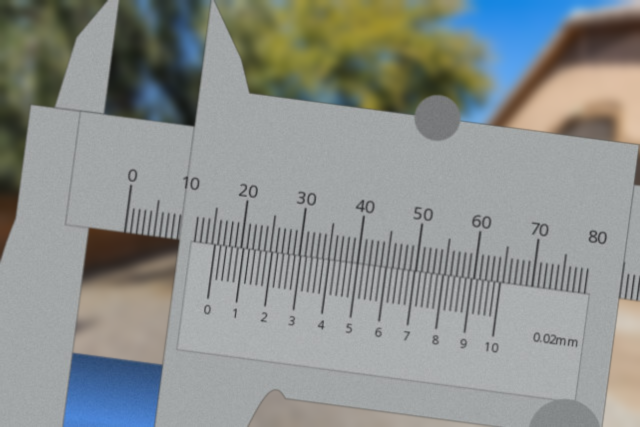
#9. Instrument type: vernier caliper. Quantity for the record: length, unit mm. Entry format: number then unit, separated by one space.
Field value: 15.5 mm
